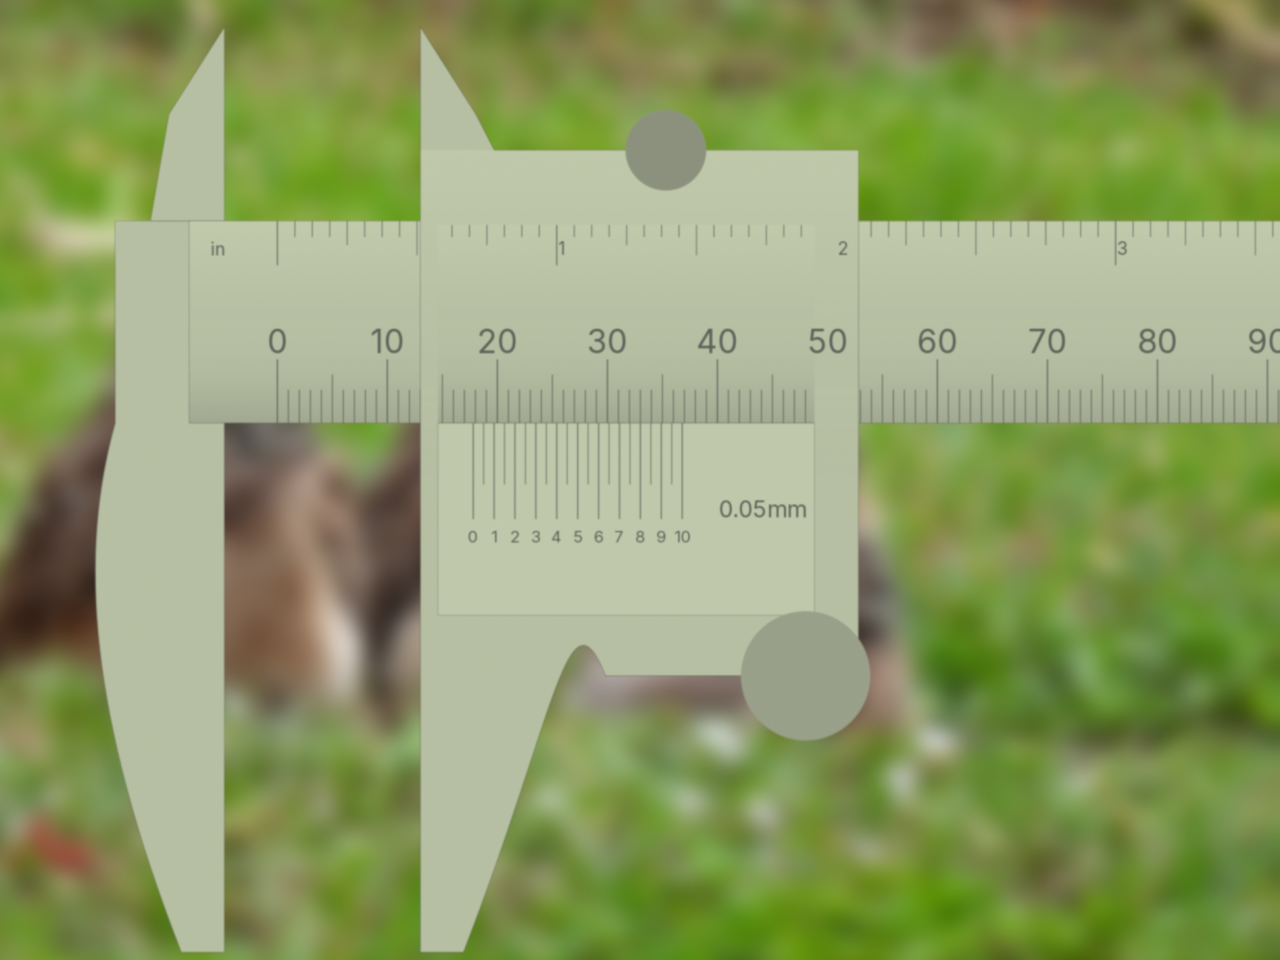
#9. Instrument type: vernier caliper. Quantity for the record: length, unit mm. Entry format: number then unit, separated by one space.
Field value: 17.8 mm
